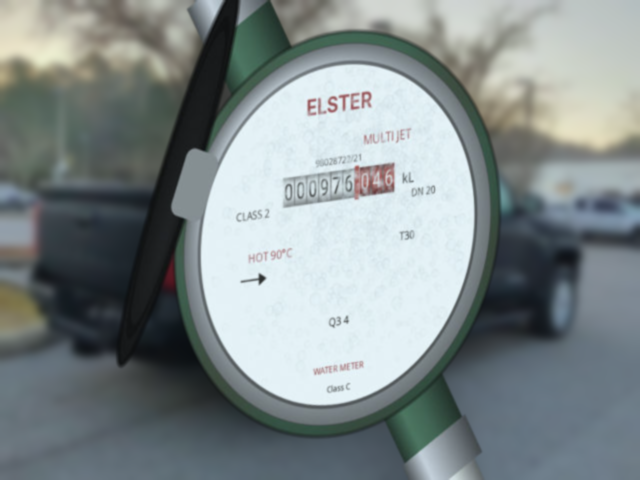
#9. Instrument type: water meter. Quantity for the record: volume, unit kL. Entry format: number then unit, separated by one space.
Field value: 976.046 kL
